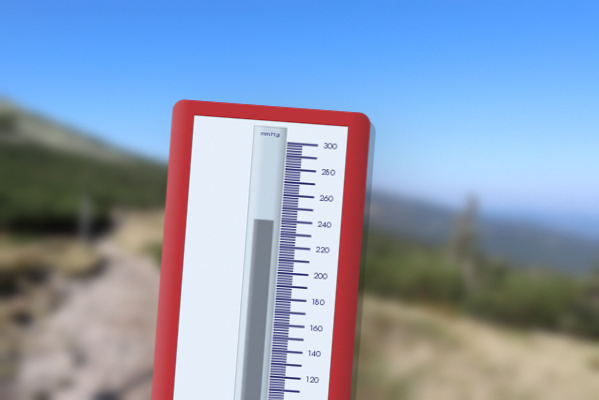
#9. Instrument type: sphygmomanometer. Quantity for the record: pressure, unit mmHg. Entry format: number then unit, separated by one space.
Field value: 240 mmHg
